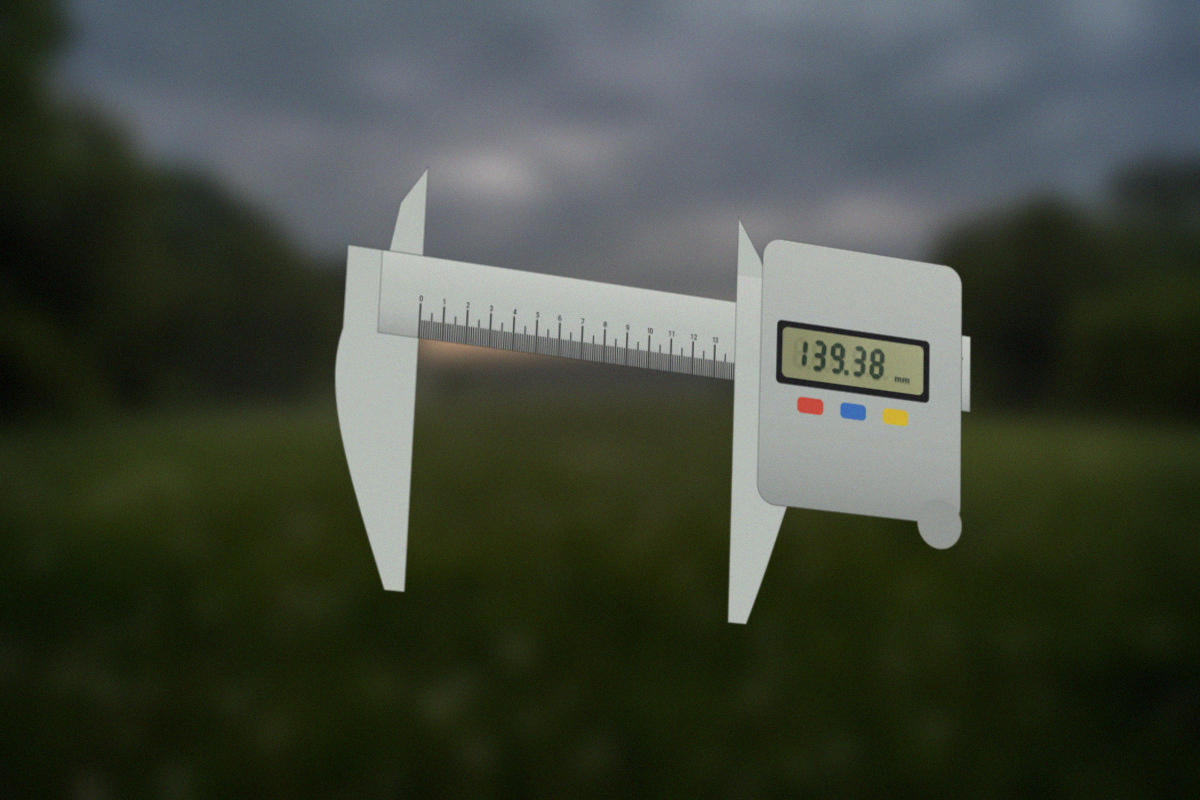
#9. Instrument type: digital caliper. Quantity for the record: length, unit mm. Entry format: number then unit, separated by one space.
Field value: 139.38 mm
